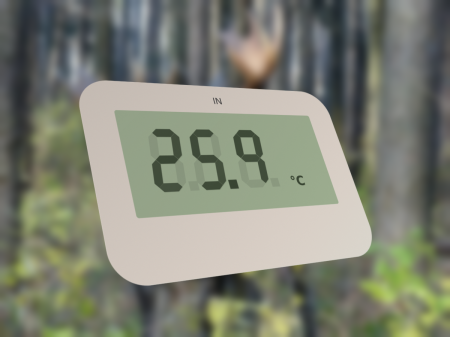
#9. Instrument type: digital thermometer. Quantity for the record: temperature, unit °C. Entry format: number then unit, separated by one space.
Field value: 25.9 °C
